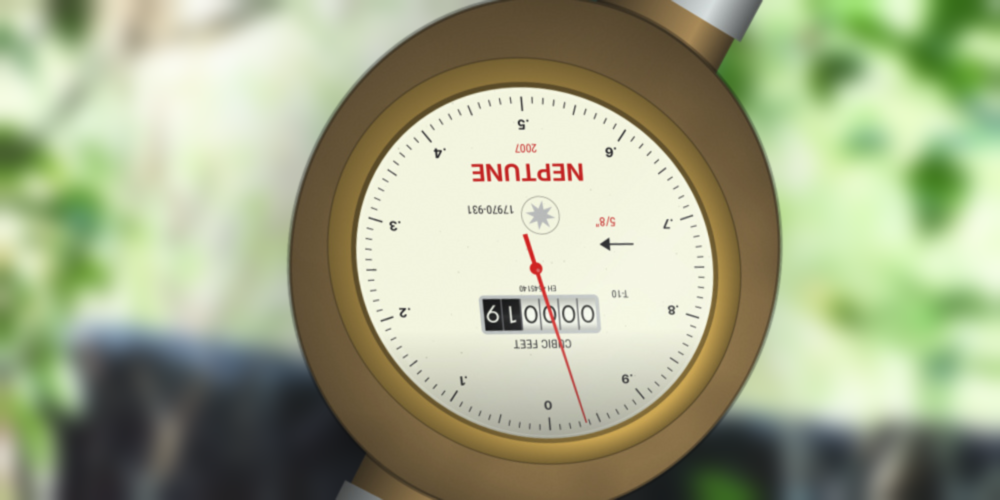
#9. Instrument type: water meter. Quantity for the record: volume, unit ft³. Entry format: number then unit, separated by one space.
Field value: 18.96 ft³
